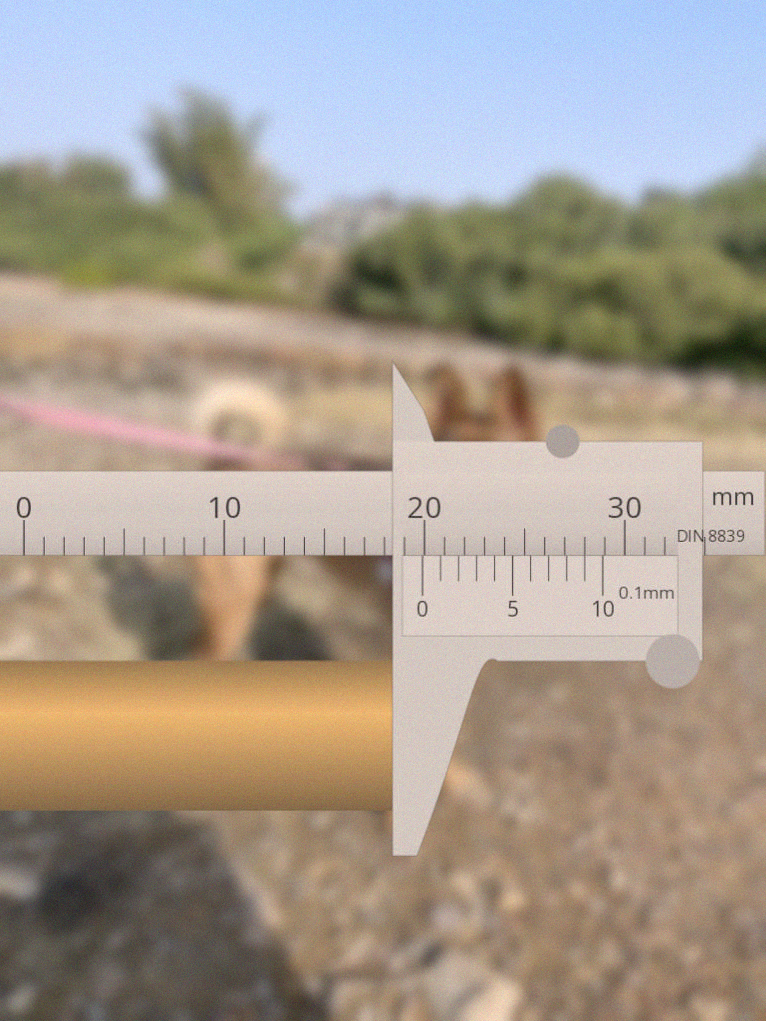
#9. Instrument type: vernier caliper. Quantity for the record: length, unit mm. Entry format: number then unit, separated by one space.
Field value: 19.9 mm
